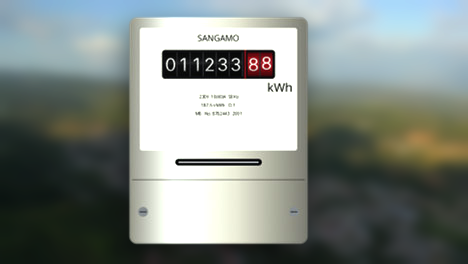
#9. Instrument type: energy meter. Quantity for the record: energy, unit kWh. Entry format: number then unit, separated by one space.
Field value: 11233.88 kWh
